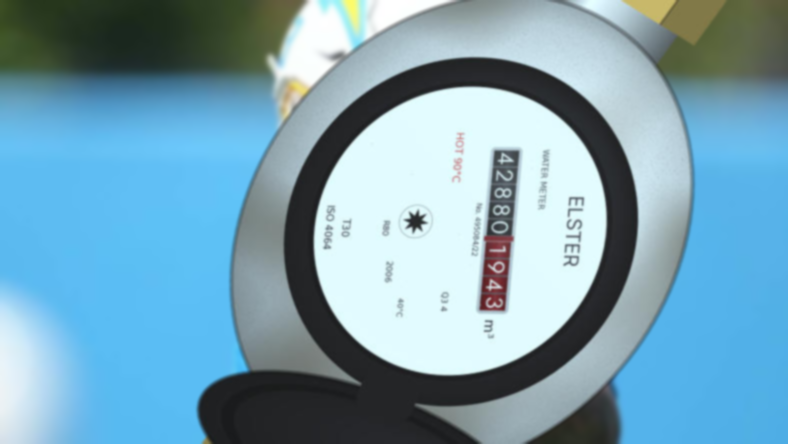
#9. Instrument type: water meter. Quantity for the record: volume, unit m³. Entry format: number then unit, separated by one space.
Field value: 42880.1943 m³
